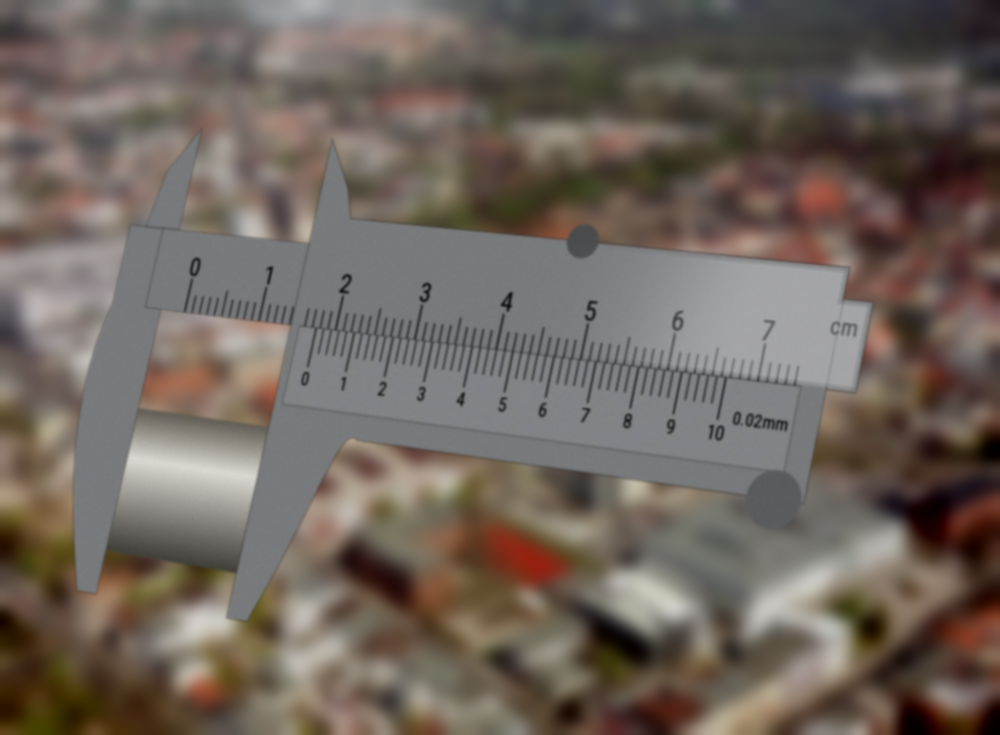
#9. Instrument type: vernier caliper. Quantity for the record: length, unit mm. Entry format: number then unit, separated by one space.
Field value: 17.5 mm
